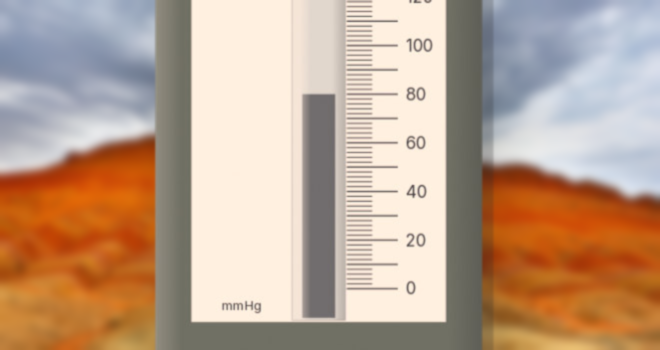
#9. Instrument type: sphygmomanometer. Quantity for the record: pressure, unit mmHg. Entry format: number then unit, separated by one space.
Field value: 80 mmHg
